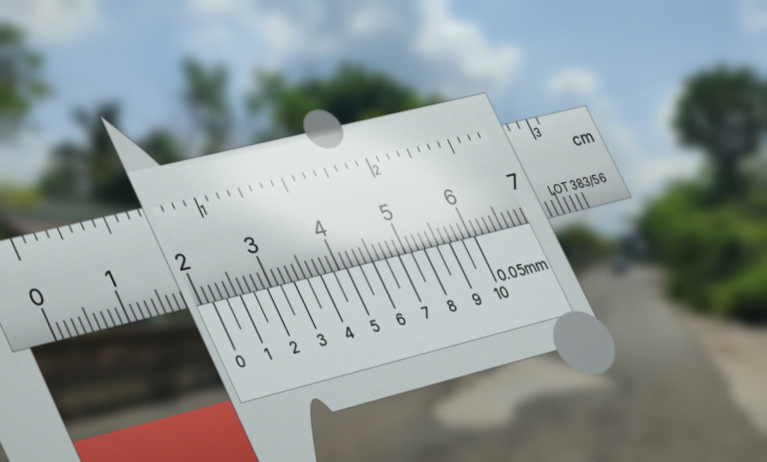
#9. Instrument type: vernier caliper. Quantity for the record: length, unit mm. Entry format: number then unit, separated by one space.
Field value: 21.6 mm
